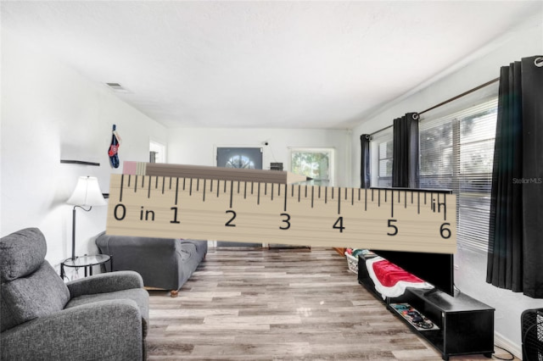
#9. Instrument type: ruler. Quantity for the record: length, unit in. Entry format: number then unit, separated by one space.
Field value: 3.5 in
